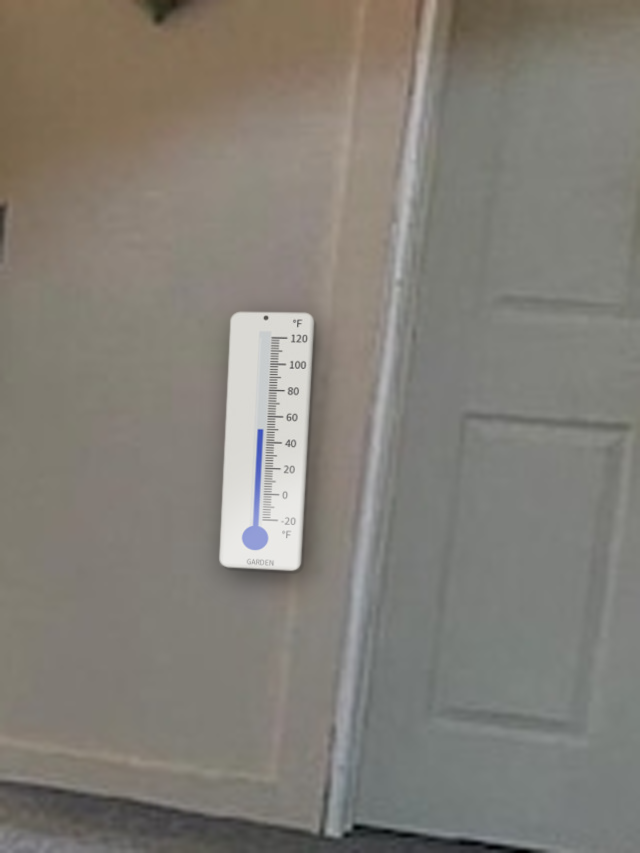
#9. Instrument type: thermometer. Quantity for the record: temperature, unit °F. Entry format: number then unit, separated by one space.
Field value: 50 °F
